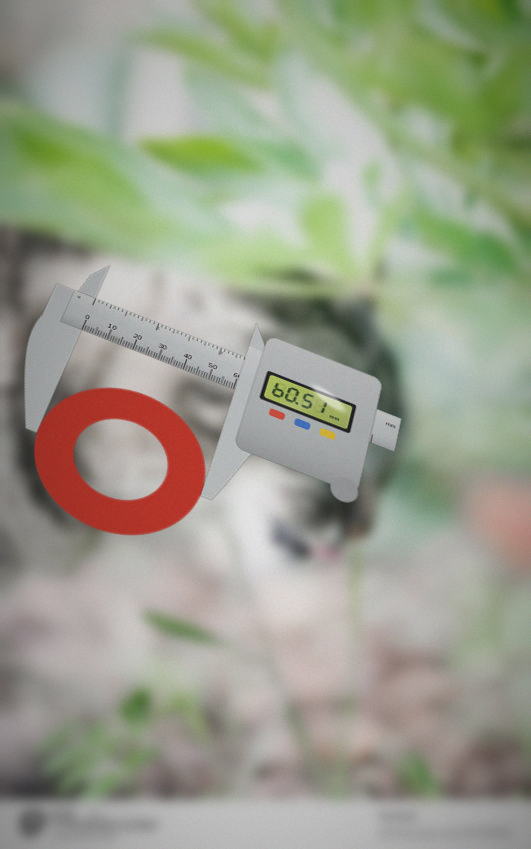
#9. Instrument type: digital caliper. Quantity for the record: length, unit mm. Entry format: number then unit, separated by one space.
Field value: 60.51 mm
